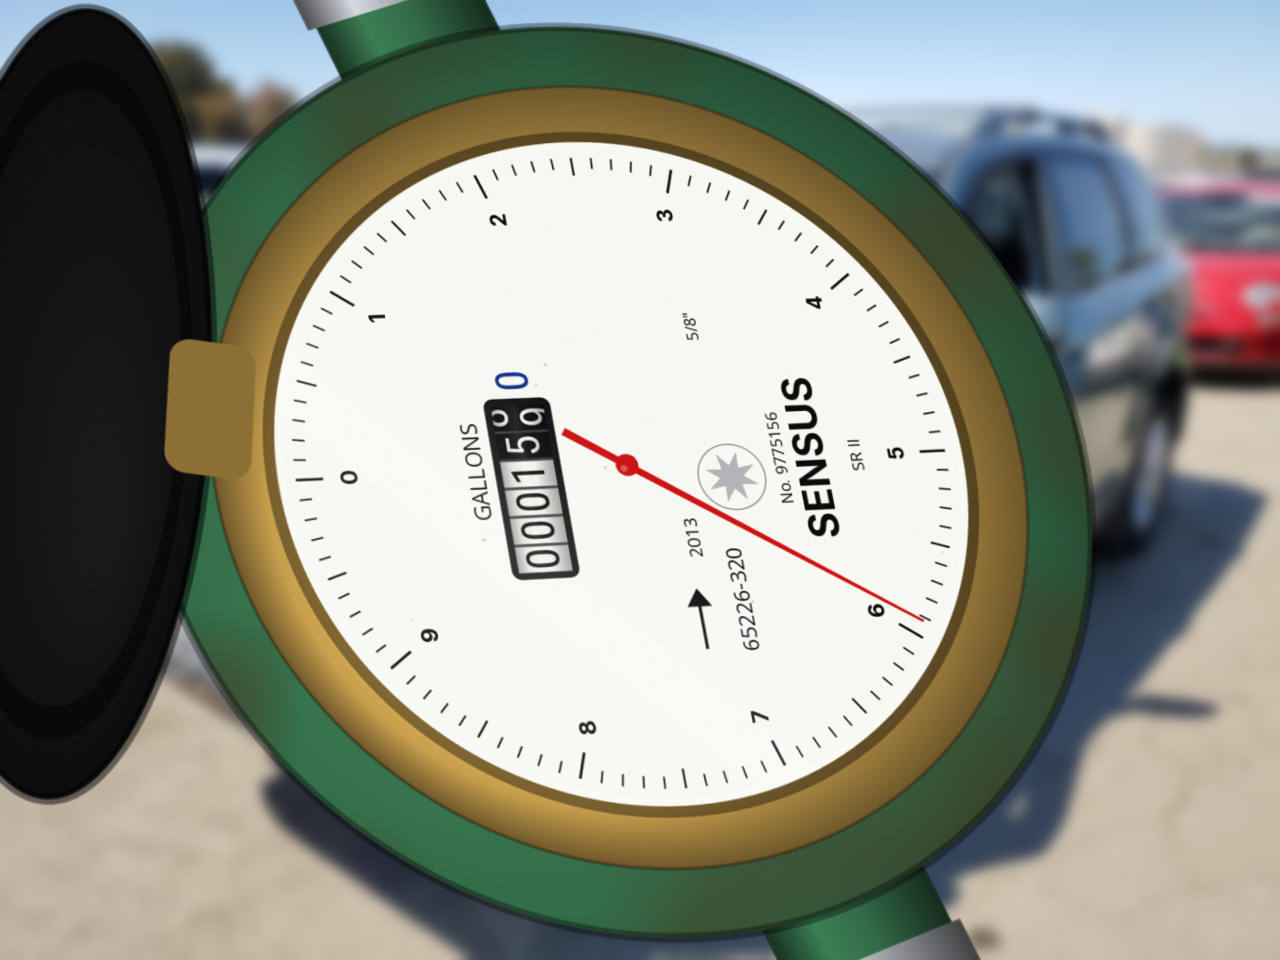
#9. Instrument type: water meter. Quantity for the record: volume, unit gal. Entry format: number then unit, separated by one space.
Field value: 1585.9 gal
